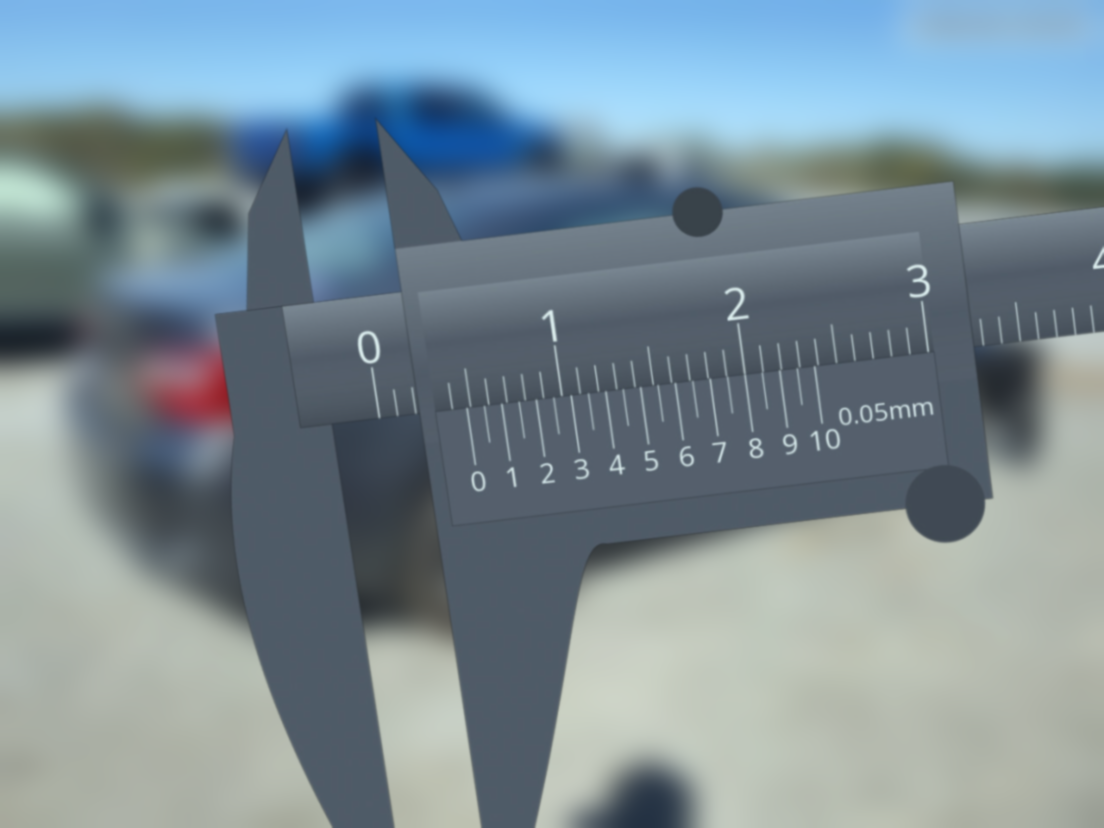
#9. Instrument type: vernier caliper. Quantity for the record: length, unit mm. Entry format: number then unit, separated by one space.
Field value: 4.8 mm
